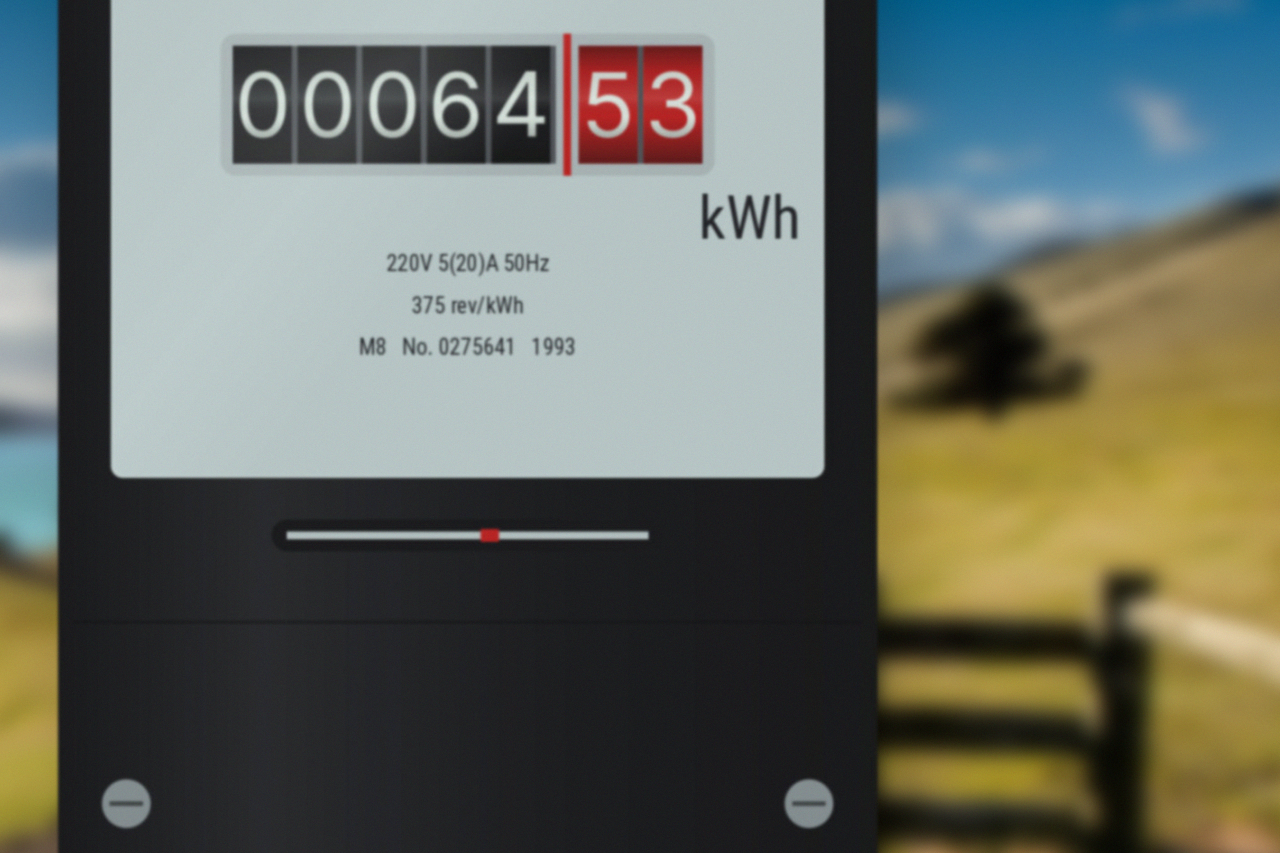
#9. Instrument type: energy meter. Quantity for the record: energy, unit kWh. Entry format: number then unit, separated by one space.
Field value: 64.53 kWh
